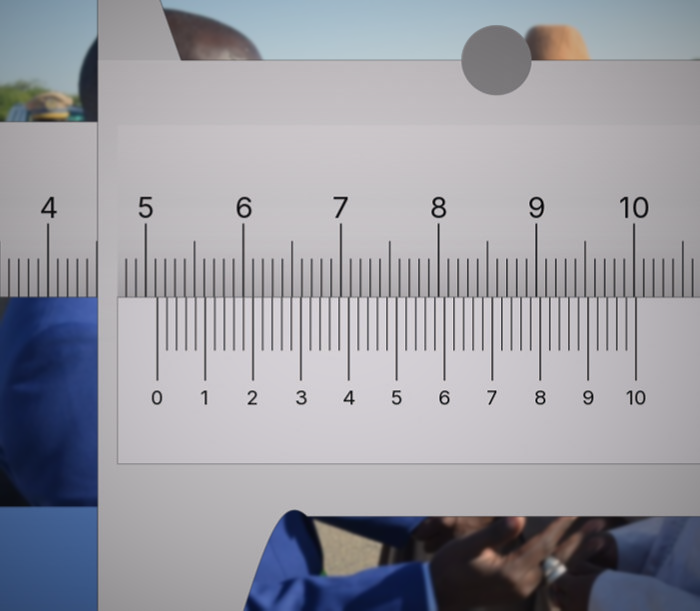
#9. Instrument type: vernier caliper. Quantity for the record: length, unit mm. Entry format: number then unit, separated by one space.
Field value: 51.2 mm
